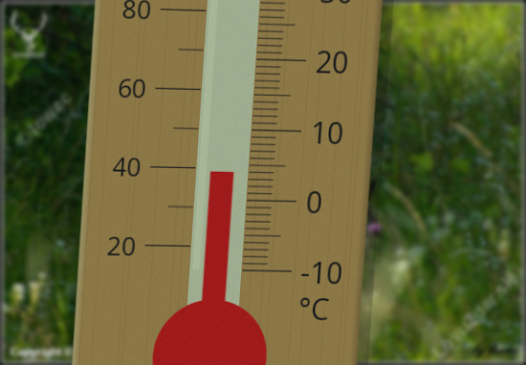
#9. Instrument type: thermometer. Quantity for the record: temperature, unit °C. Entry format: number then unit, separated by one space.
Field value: 4 °C
